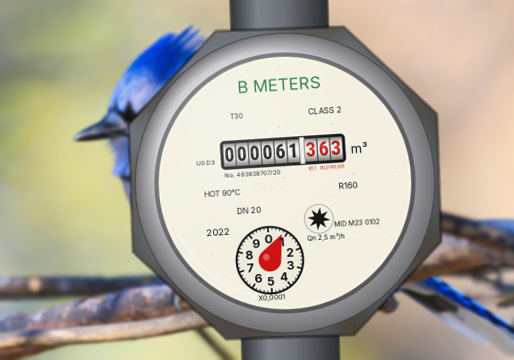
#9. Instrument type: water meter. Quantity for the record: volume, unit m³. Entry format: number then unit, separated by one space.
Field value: 61.3630 m³
